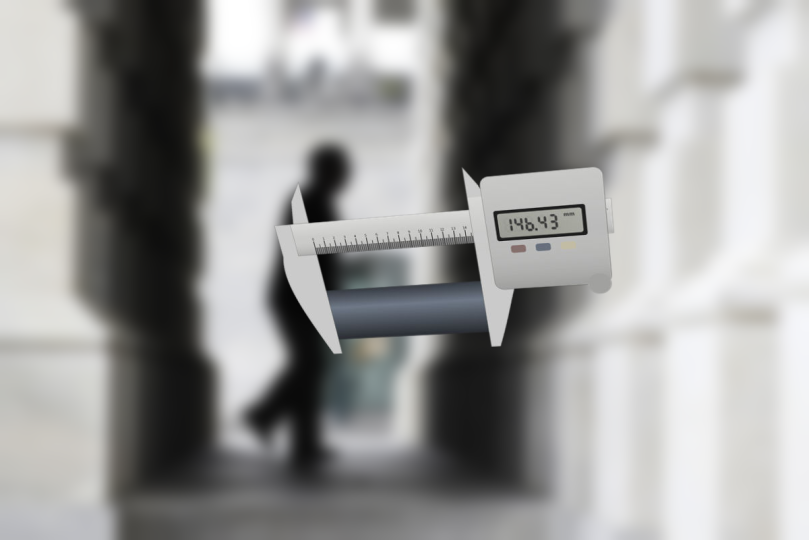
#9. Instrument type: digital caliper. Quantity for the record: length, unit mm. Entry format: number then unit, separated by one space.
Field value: 146.43 mm
